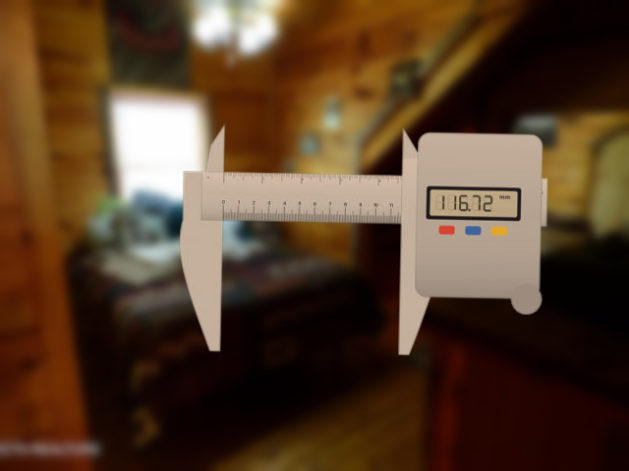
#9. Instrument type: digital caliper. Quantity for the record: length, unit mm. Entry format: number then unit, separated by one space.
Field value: 116.72 mm
